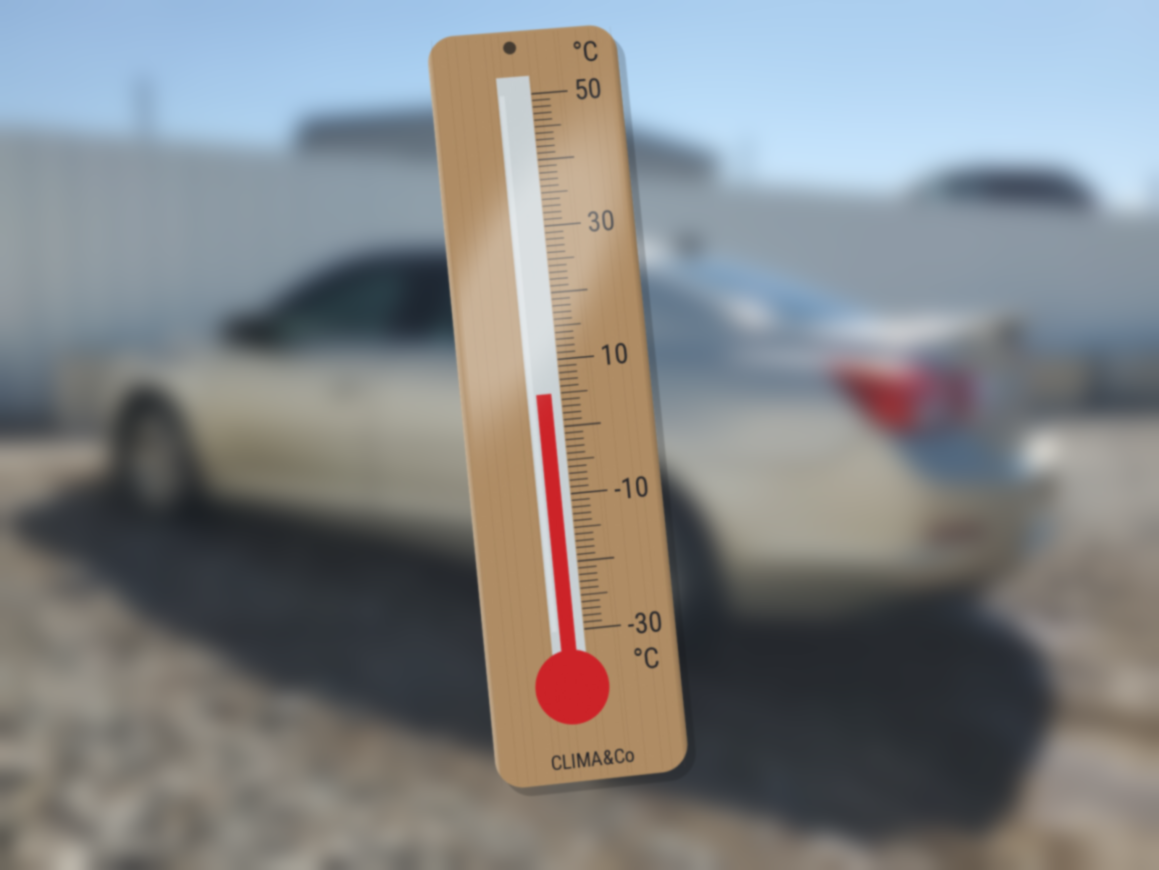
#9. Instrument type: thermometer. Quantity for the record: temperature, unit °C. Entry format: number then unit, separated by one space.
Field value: 5 °C
